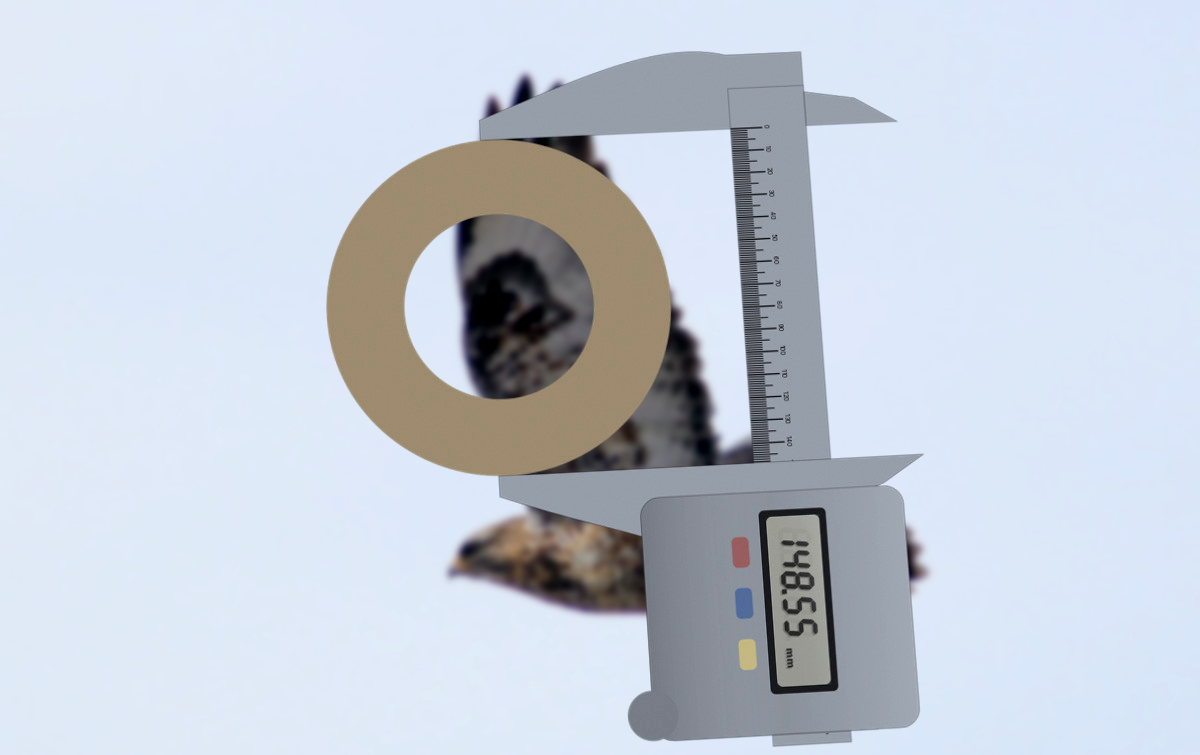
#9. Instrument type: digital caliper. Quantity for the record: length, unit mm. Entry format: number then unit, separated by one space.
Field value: 148.55 mm
